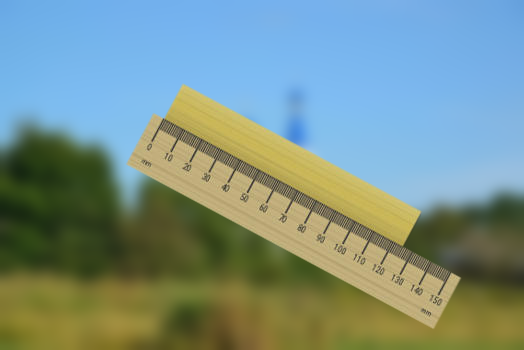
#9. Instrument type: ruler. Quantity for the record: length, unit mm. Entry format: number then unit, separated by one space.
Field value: 125 mm
